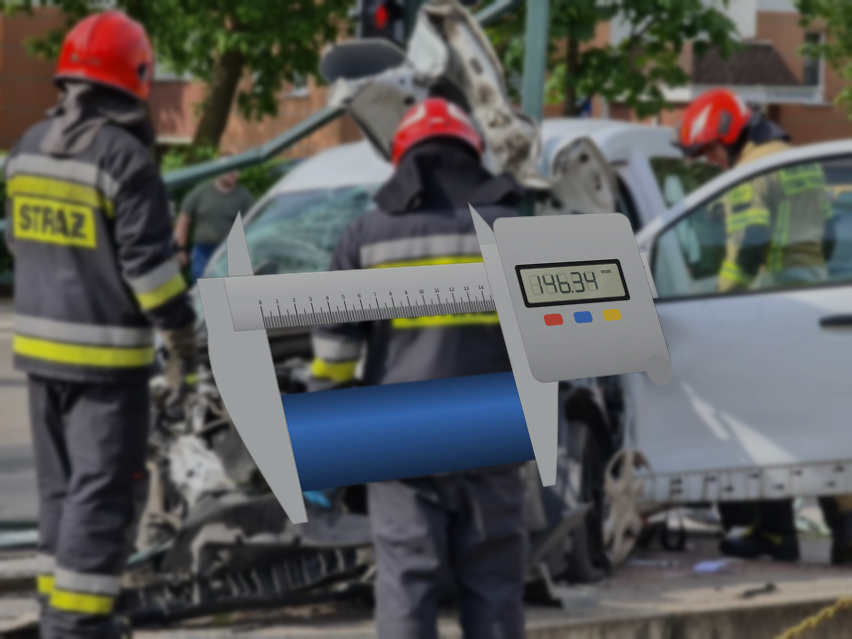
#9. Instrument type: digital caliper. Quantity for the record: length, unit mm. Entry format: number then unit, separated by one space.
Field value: 146.34 mm
